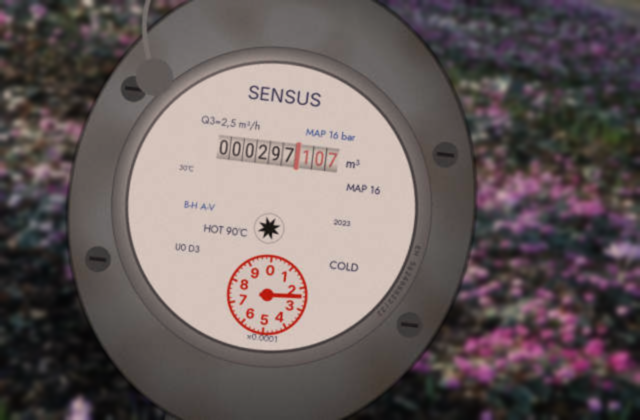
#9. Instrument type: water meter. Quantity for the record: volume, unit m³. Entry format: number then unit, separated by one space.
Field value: 297.1072 m³
